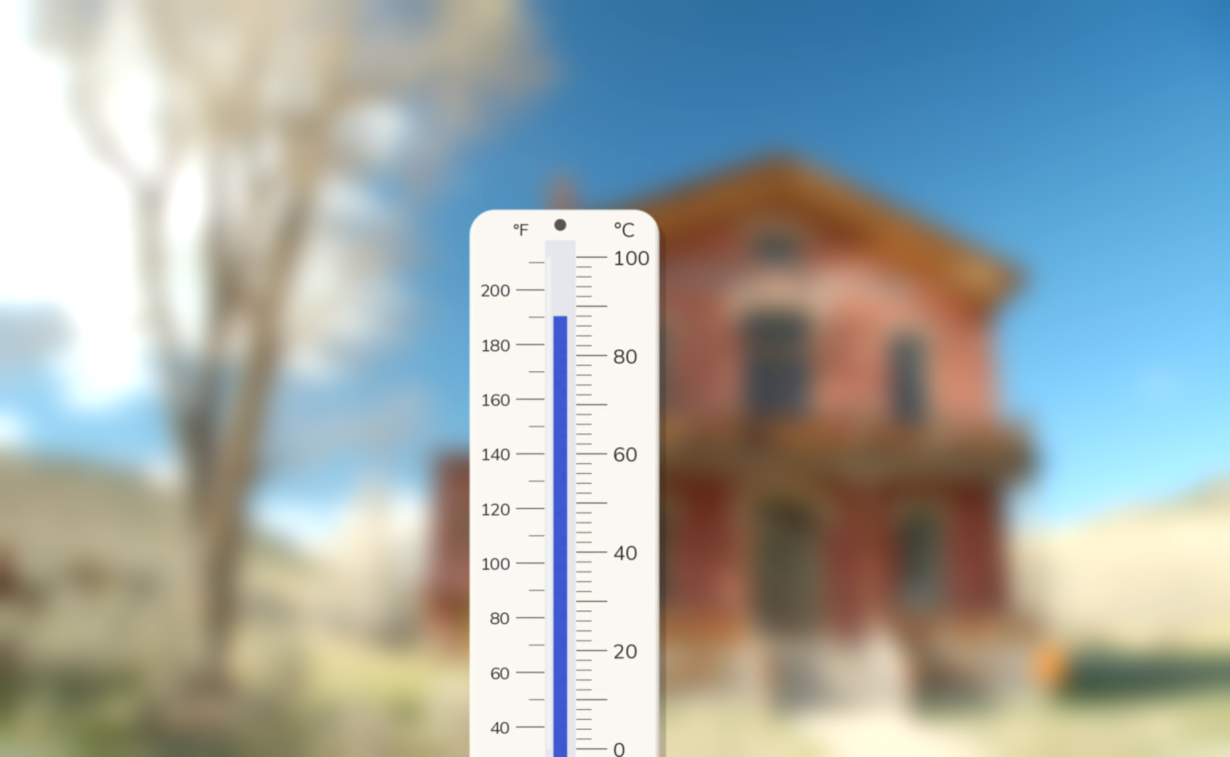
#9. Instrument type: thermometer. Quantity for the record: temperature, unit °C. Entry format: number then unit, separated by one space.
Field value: 88 °C
